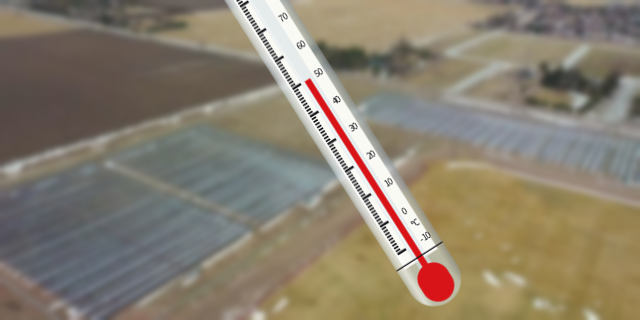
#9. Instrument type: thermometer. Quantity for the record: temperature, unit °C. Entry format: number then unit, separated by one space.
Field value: 50 °C
